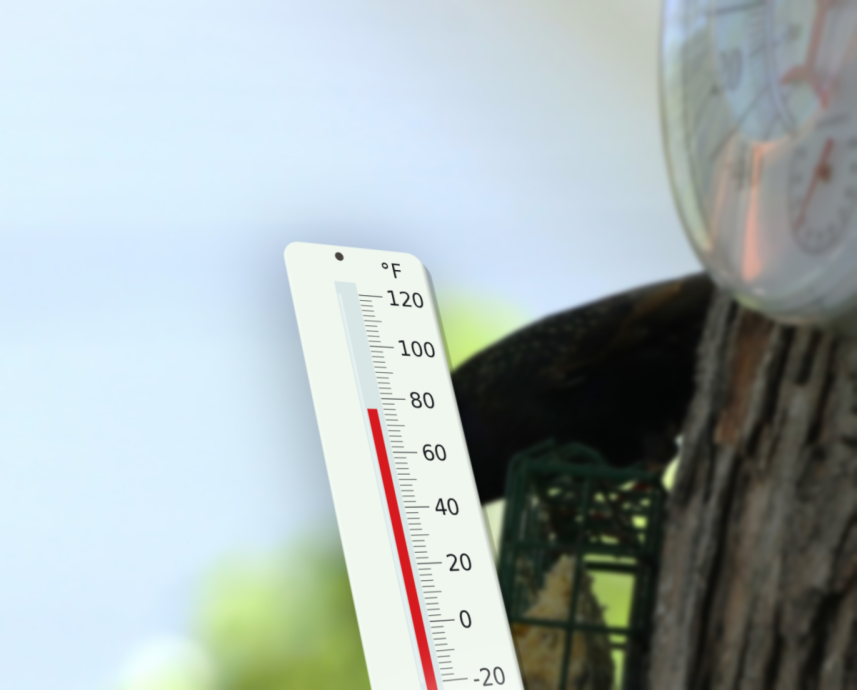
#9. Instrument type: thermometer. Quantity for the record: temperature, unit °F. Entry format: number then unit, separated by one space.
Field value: 76 °F
